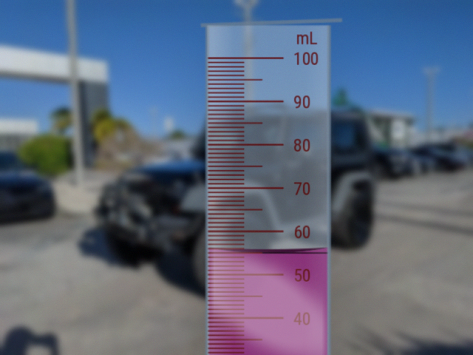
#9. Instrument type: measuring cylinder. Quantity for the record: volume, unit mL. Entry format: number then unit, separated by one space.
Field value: 55 mL
